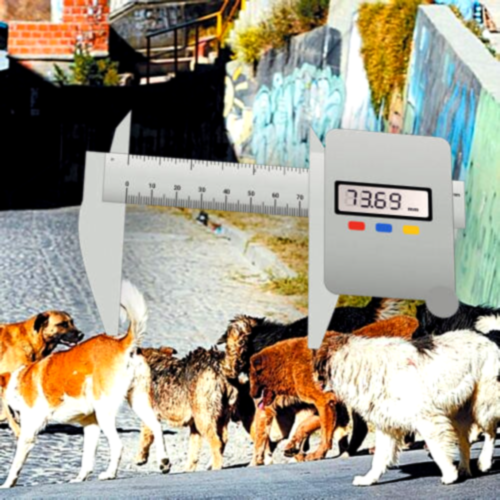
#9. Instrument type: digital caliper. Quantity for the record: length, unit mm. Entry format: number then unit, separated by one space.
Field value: 73.69 mm
